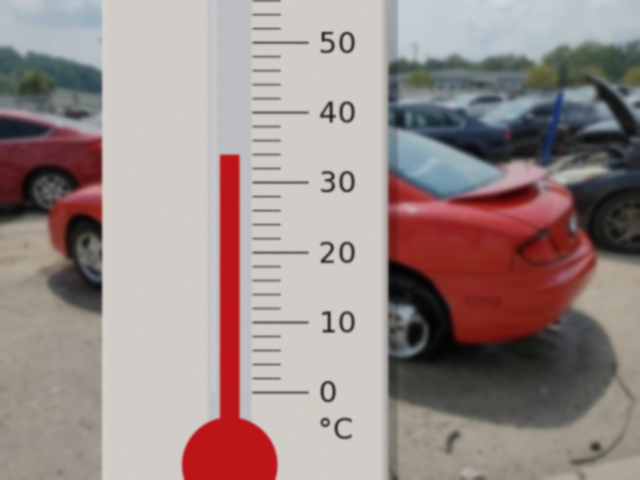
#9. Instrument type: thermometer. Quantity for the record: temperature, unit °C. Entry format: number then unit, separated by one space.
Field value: 34 °C
